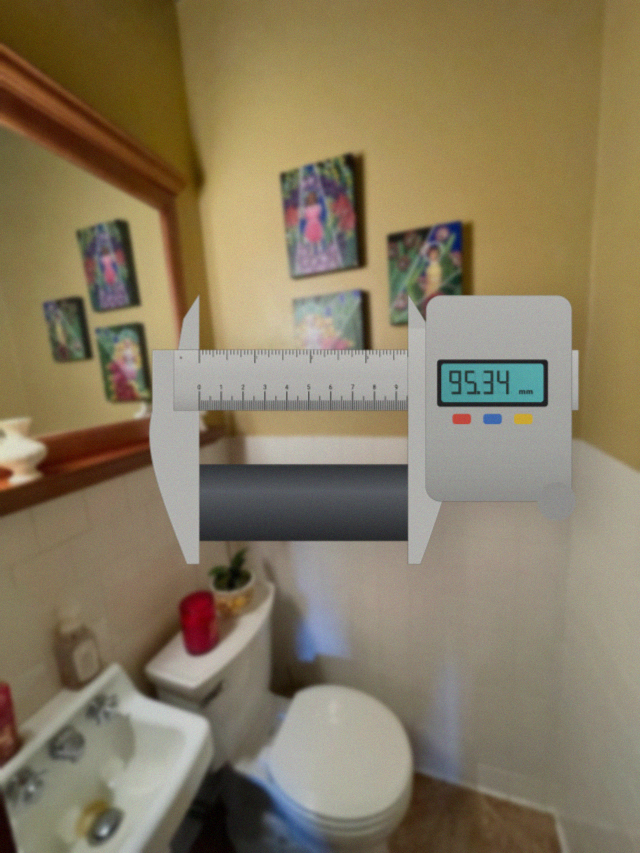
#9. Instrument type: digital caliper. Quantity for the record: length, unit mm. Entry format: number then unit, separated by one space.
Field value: 95.34 mm
